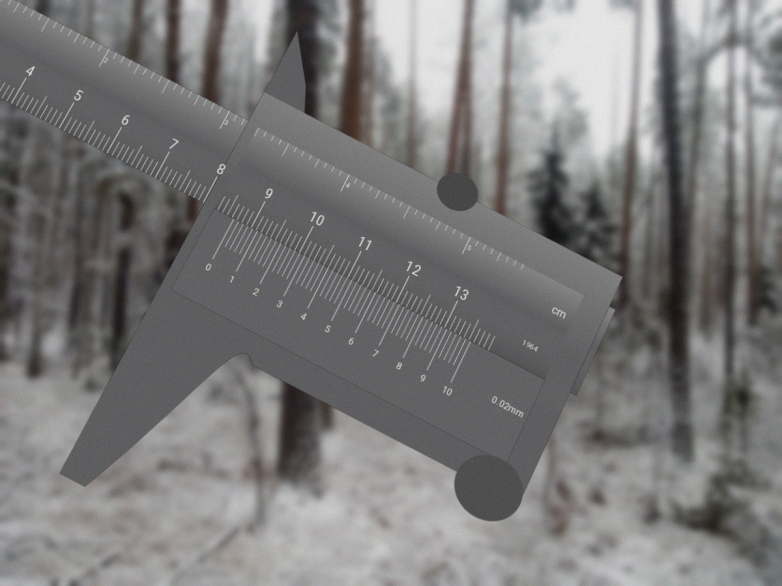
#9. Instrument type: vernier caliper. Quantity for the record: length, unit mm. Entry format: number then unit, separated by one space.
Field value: 86.4 mm
